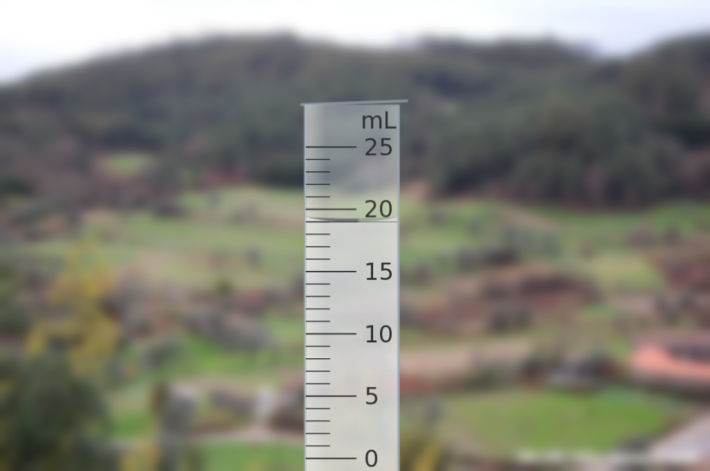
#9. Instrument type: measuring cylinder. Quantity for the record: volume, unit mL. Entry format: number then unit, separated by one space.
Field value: 19 mL
